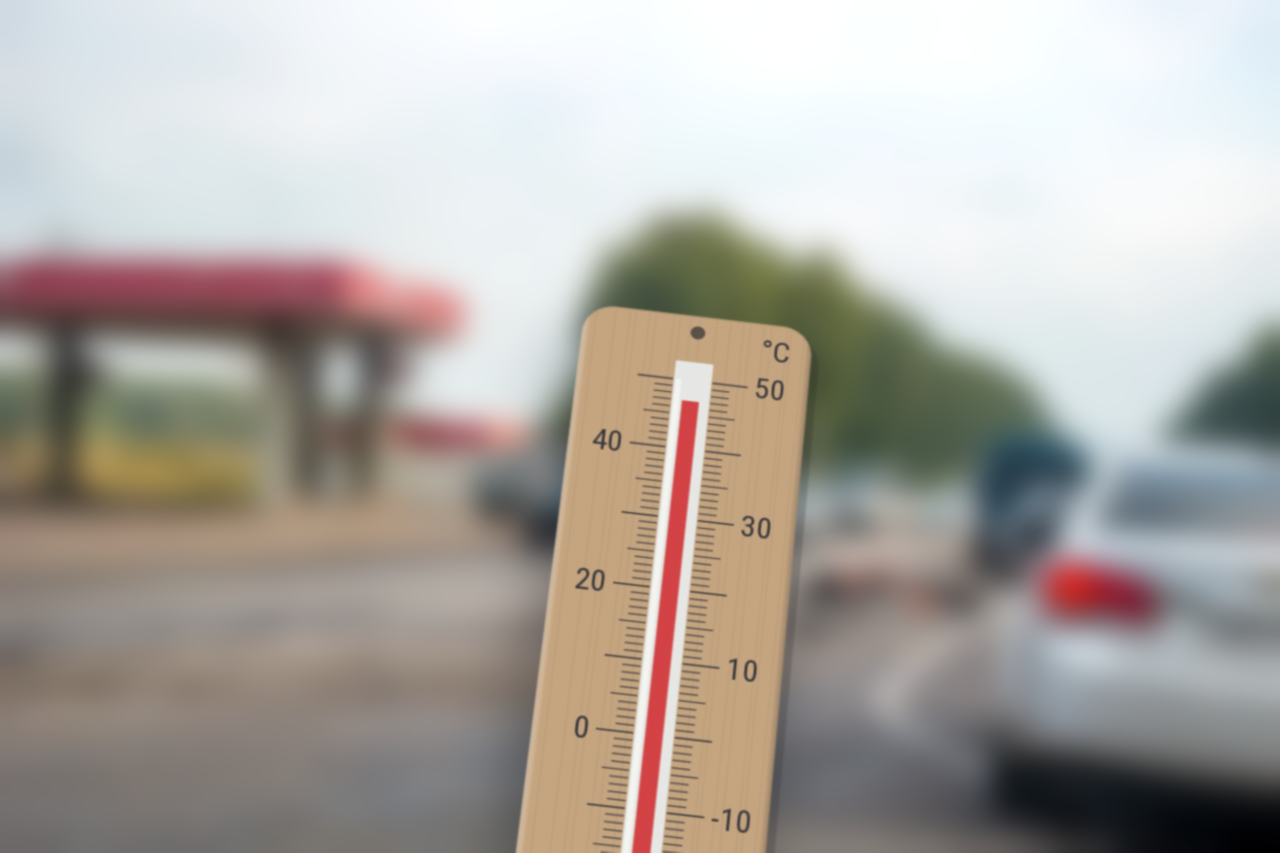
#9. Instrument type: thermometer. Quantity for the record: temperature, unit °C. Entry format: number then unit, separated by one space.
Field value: 47 °C
